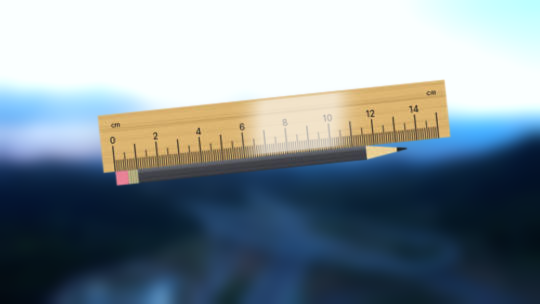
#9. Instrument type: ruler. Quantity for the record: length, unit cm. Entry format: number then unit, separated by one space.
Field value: 13.5 cm
